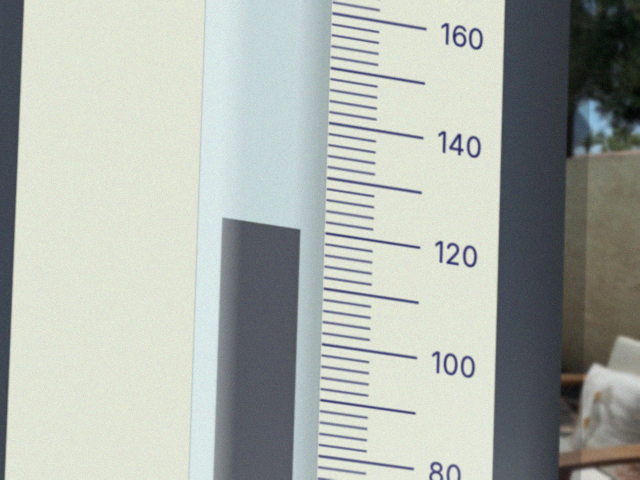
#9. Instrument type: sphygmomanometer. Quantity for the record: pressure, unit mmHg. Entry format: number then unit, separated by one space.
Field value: 120 mmHg
